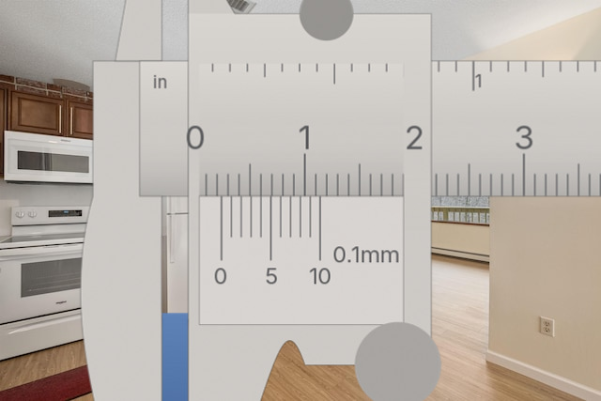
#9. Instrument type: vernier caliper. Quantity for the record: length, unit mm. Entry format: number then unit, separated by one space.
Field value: 2.4 mm
